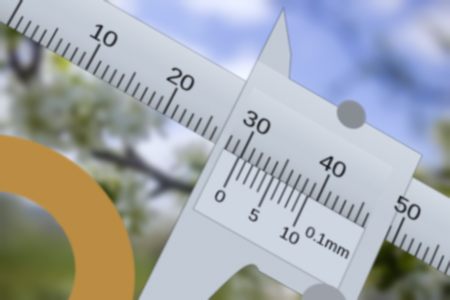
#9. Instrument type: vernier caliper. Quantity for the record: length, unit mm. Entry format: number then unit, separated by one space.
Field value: 29.8 mm
